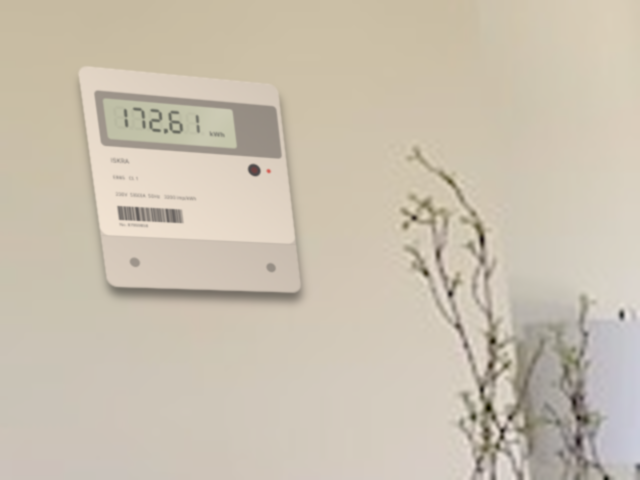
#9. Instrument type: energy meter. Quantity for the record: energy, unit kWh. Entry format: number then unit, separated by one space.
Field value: 172.61 kWh
